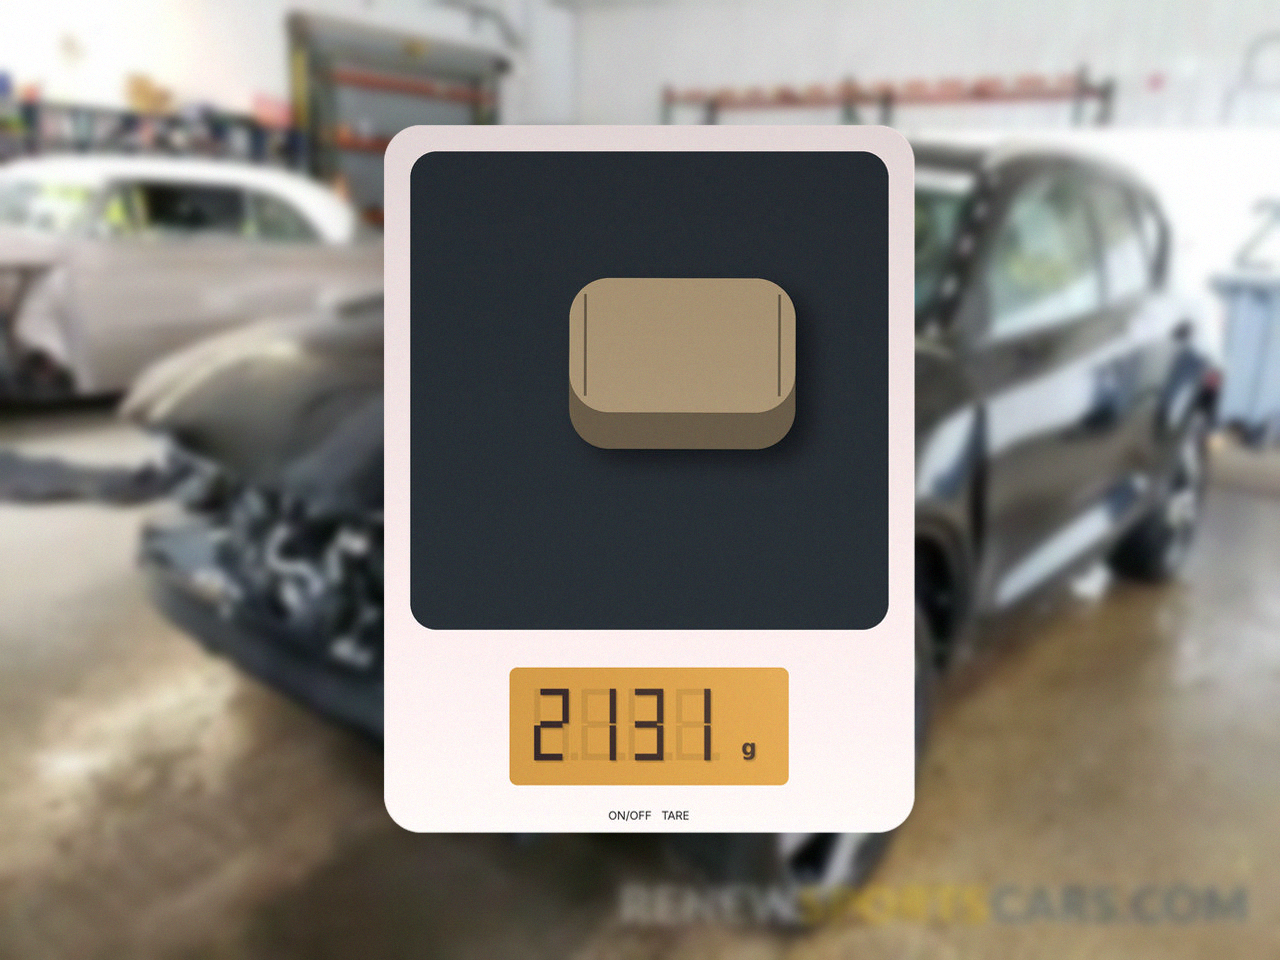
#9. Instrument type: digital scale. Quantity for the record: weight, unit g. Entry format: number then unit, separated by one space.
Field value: 2131 g
